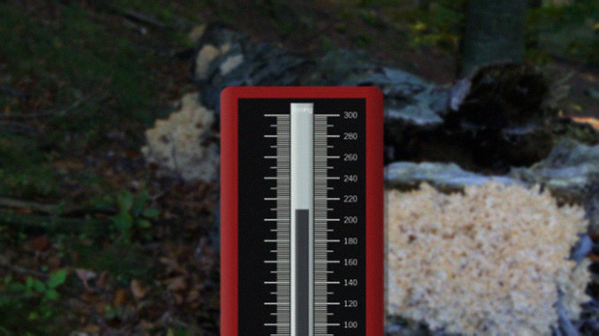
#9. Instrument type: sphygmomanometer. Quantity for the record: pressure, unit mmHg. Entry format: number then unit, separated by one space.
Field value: 210 mmHg
